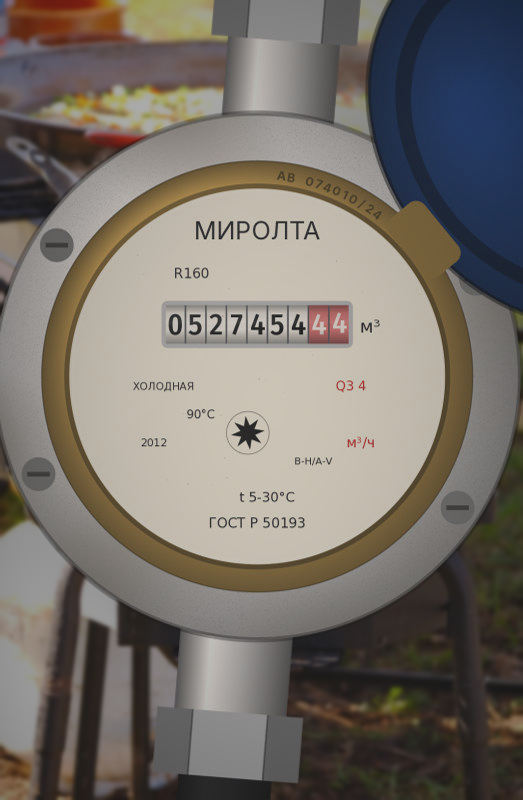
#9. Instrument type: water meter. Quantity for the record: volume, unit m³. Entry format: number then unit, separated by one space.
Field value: 527454.44 m³
